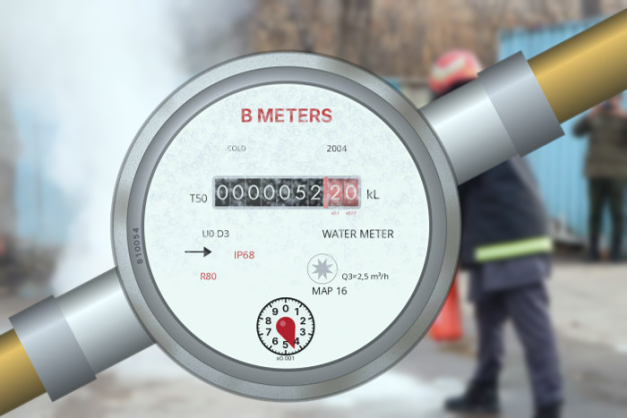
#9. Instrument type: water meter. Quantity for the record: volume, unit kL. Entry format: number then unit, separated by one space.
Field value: 52.204 kL
